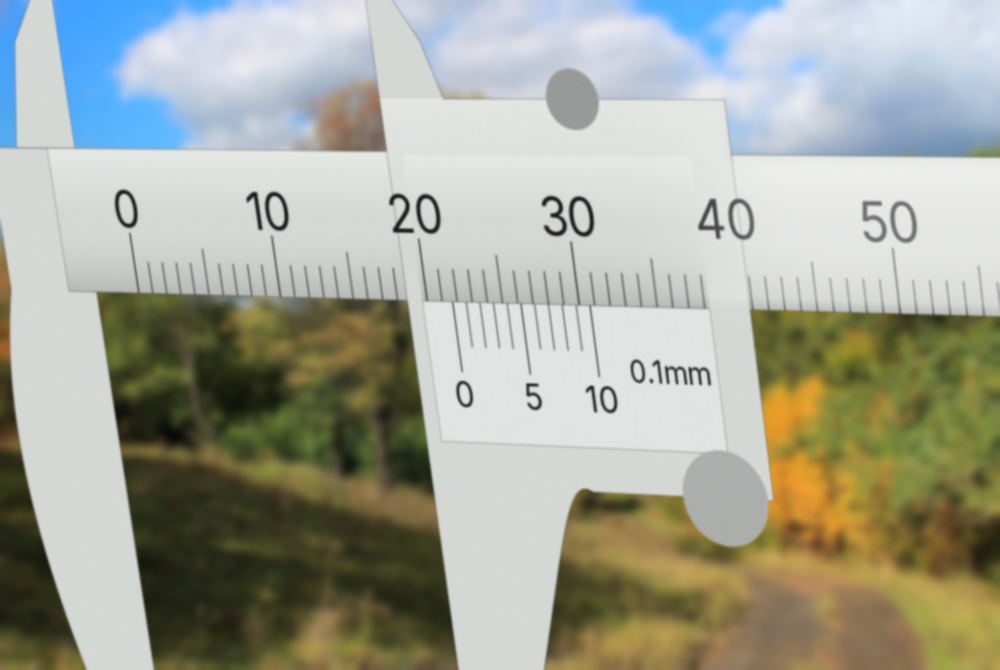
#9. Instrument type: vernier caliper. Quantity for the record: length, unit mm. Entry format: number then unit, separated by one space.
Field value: 21.7 mm
